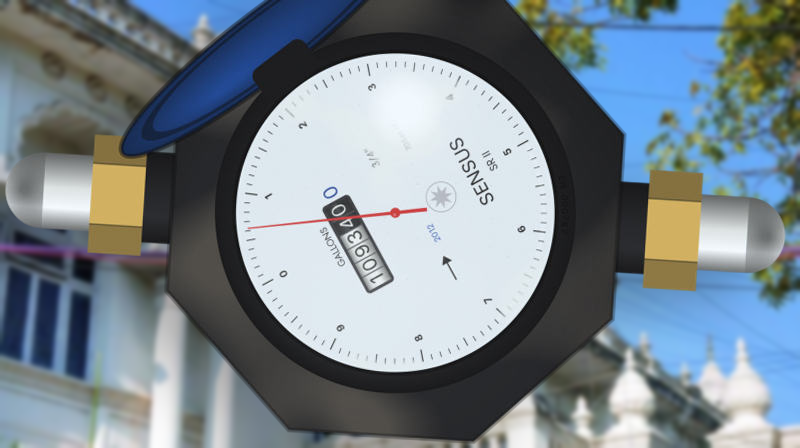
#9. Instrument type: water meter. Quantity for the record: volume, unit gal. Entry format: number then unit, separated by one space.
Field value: 1093400.6 gal
